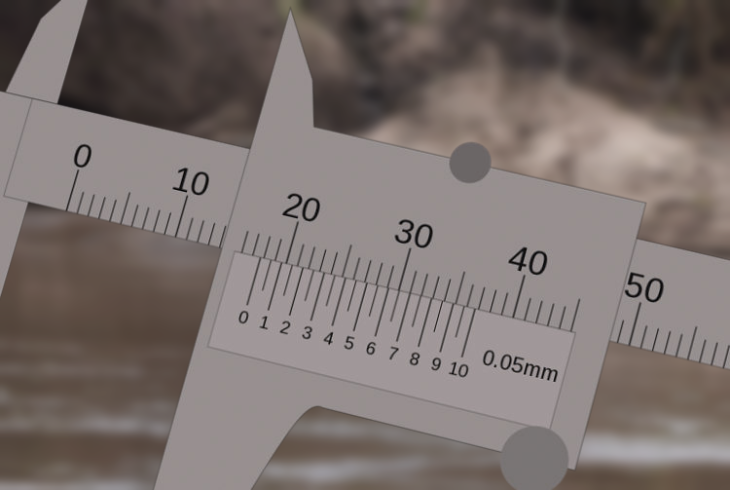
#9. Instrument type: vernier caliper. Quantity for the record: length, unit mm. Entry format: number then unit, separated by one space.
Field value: 17.7 mm
